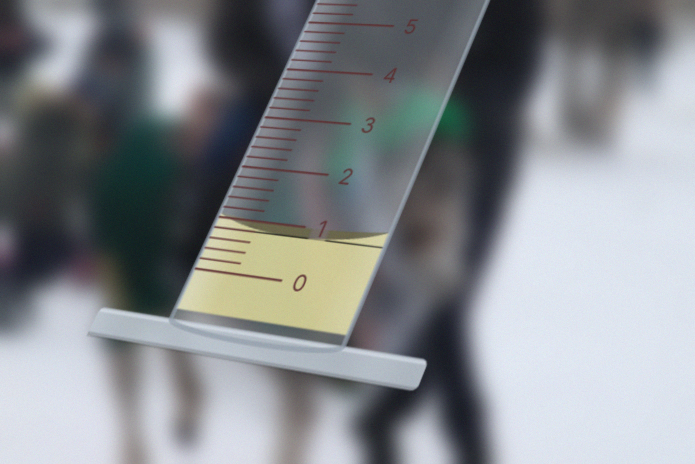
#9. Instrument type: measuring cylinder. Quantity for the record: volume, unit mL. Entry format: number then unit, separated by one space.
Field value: 0.8 mL
